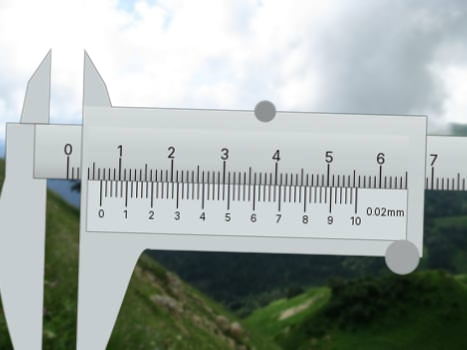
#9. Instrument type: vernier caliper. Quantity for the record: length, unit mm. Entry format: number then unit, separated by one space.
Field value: 6.5 mm
